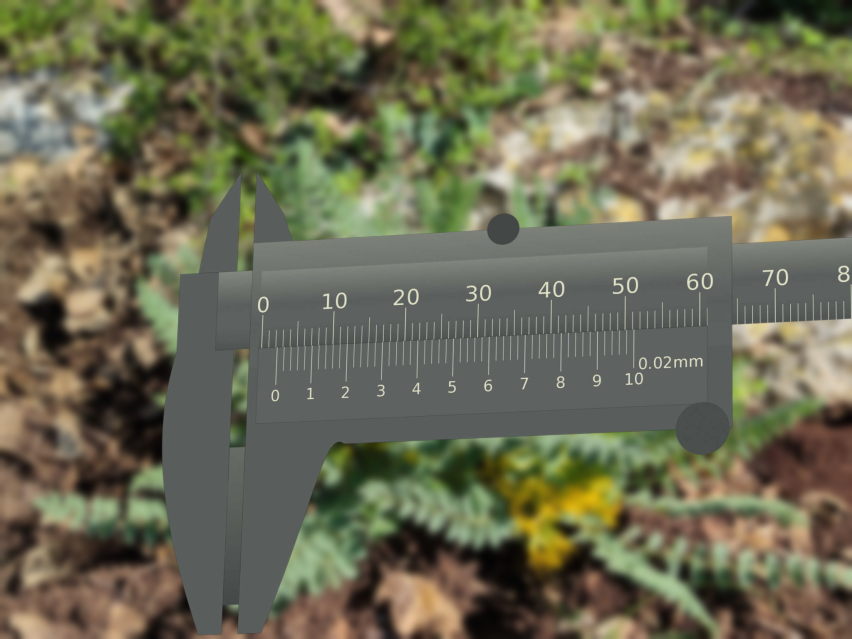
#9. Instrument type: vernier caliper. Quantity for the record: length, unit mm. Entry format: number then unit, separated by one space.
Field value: 2.2 mm
